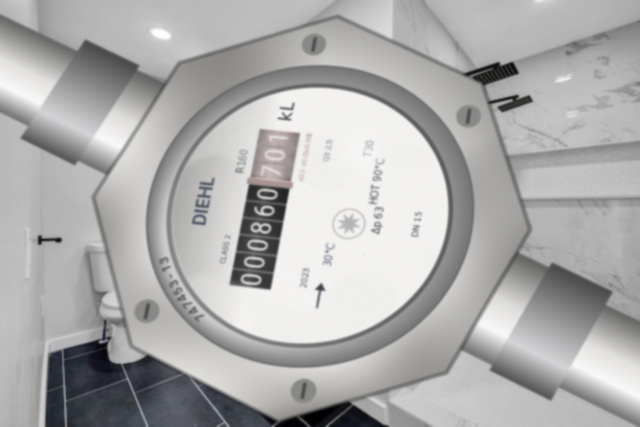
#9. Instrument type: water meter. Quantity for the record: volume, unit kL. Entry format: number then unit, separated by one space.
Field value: 860.701 kL
